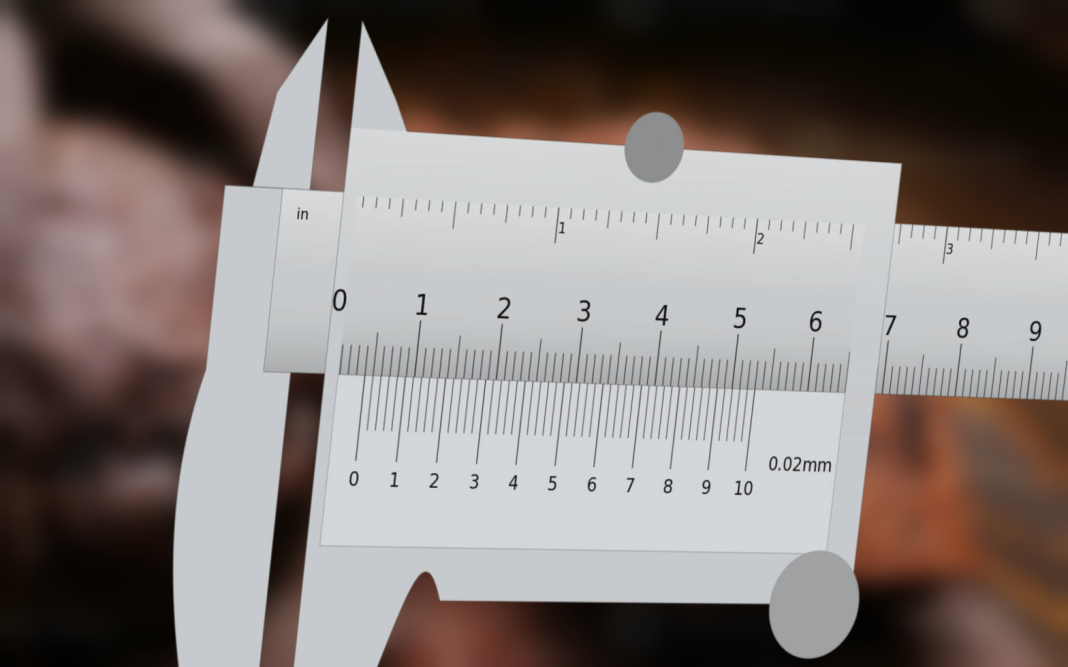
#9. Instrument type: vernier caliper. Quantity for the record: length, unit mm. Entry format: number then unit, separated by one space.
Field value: 4.0 mm
